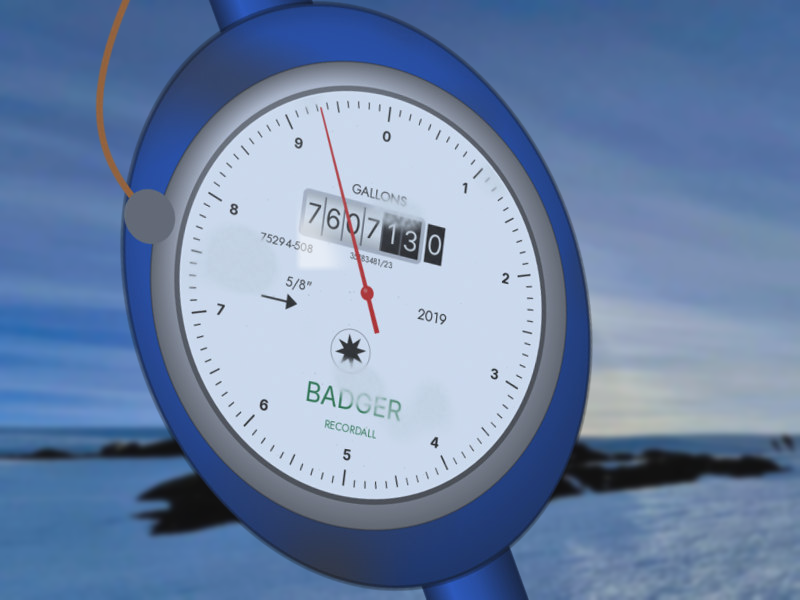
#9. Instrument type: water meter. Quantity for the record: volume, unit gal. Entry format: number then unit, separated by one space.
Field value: 7607129.3 gal
